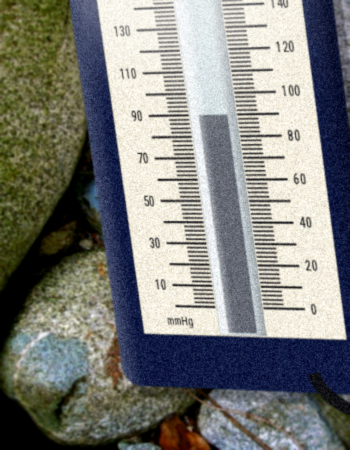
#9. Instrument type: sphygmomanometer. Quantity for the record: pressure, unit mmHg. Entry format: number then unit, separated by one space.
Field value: 90 mmHg
